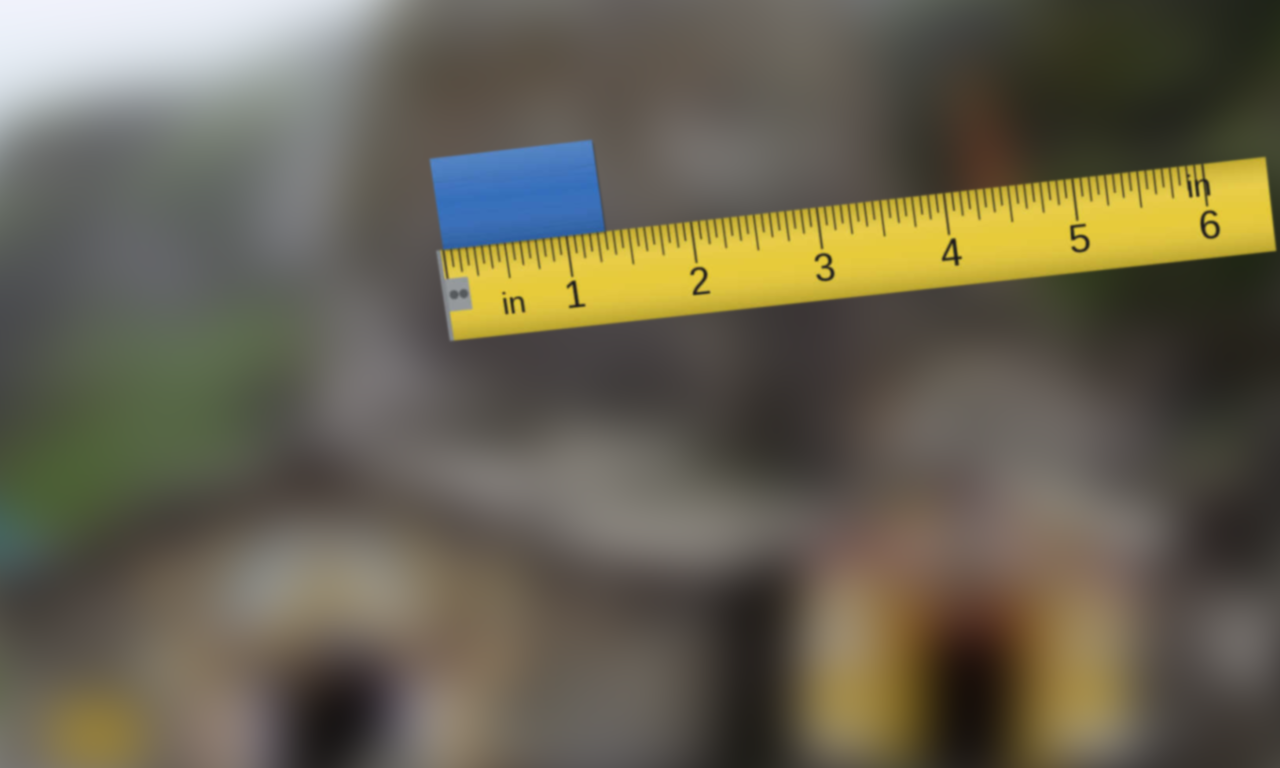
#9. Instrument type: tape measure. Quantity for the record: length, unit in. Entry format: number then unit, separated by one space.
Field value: 1.3125 in
